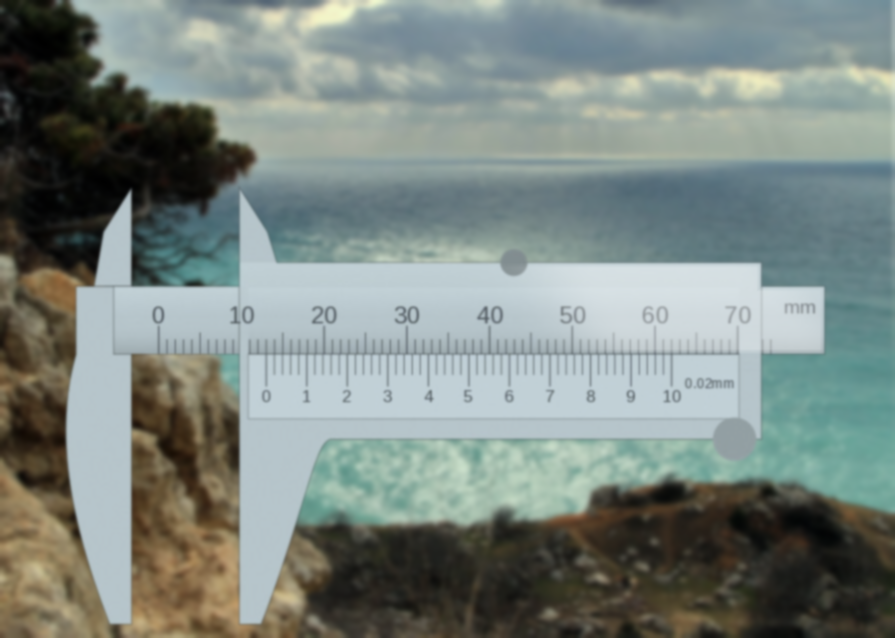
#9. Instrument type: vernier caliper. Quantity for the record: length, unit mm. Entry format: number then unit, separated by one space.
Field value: 13.0 mm
